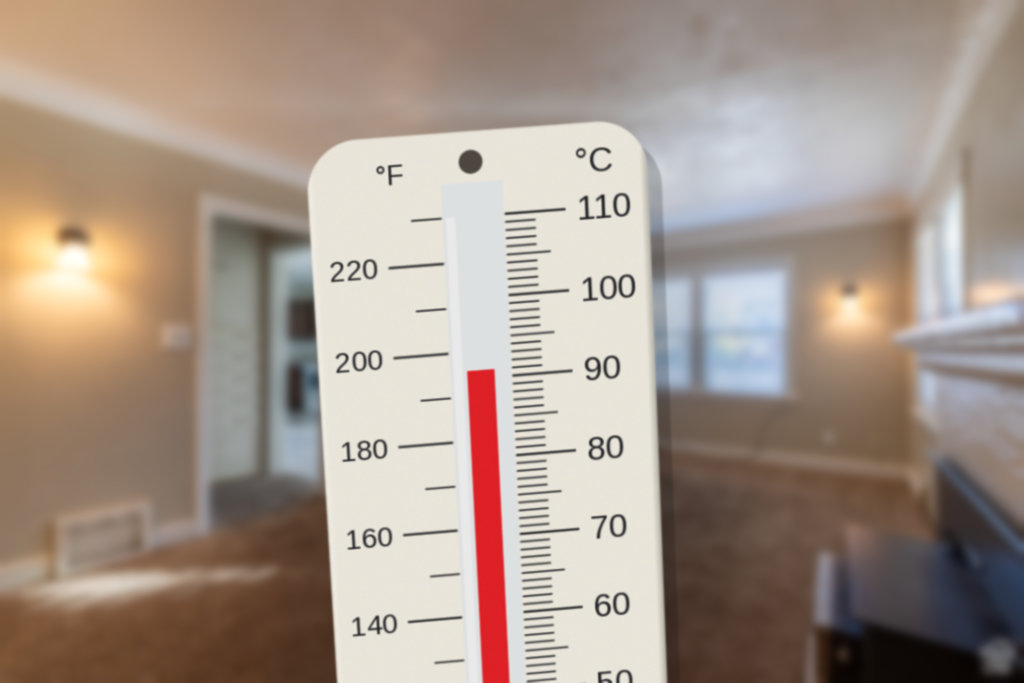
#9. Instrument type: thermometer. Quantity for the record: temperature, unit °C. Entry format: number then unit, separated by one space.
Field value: 91 °C
